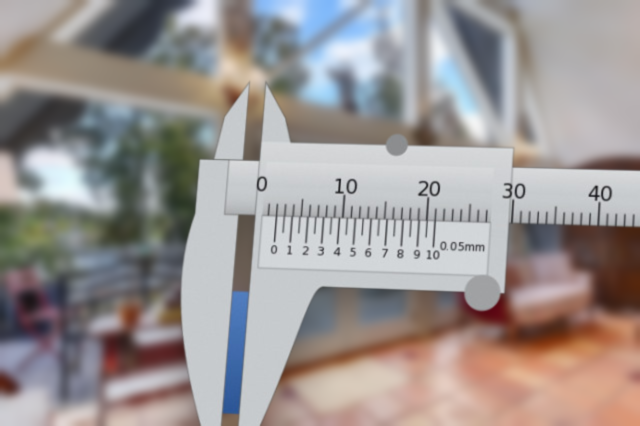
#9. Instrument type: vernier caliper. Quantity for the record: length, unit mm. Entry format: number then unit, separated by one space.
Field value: 2.0 mm
